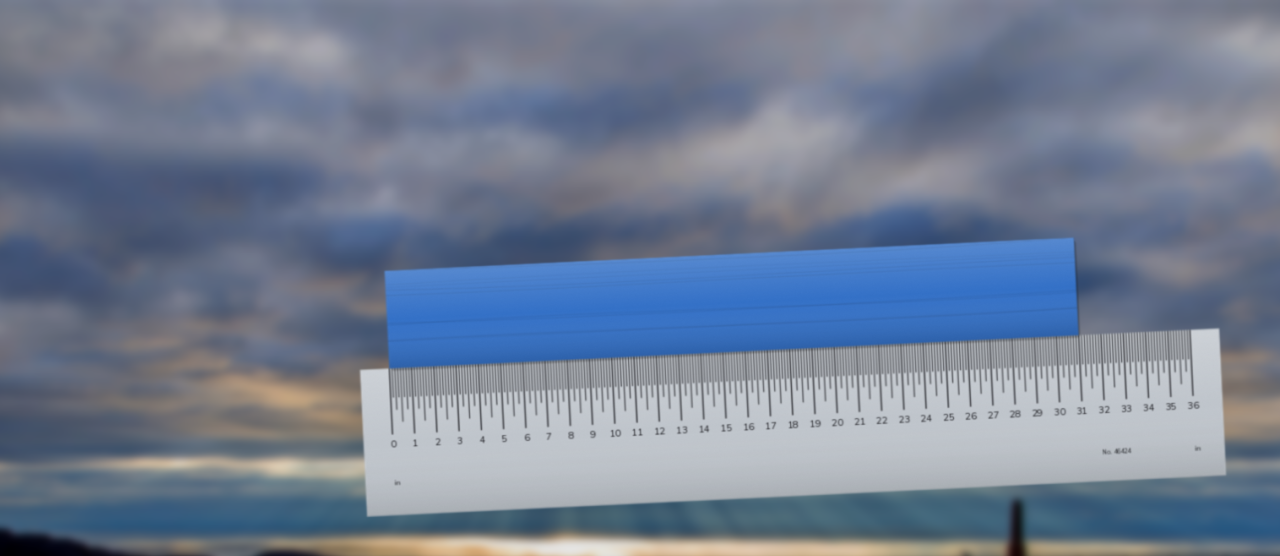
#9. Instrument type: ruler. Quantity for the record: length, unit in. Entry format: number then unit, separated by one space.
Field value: 31 in
